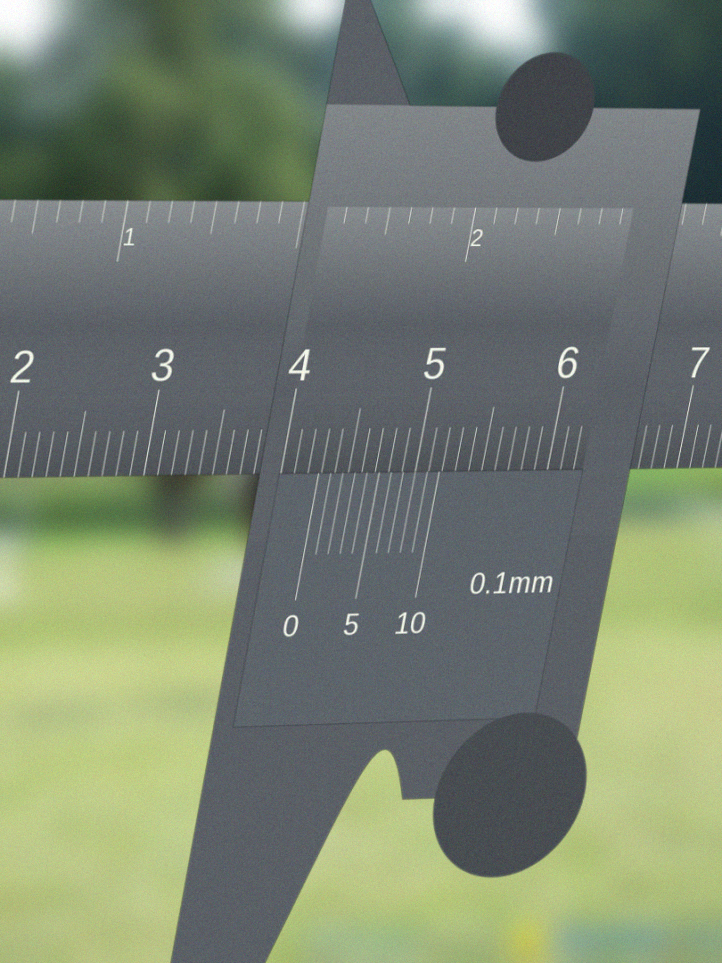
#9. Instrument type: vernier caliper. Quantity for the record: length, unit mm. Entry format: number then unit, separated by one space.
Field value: 42.8 mm
